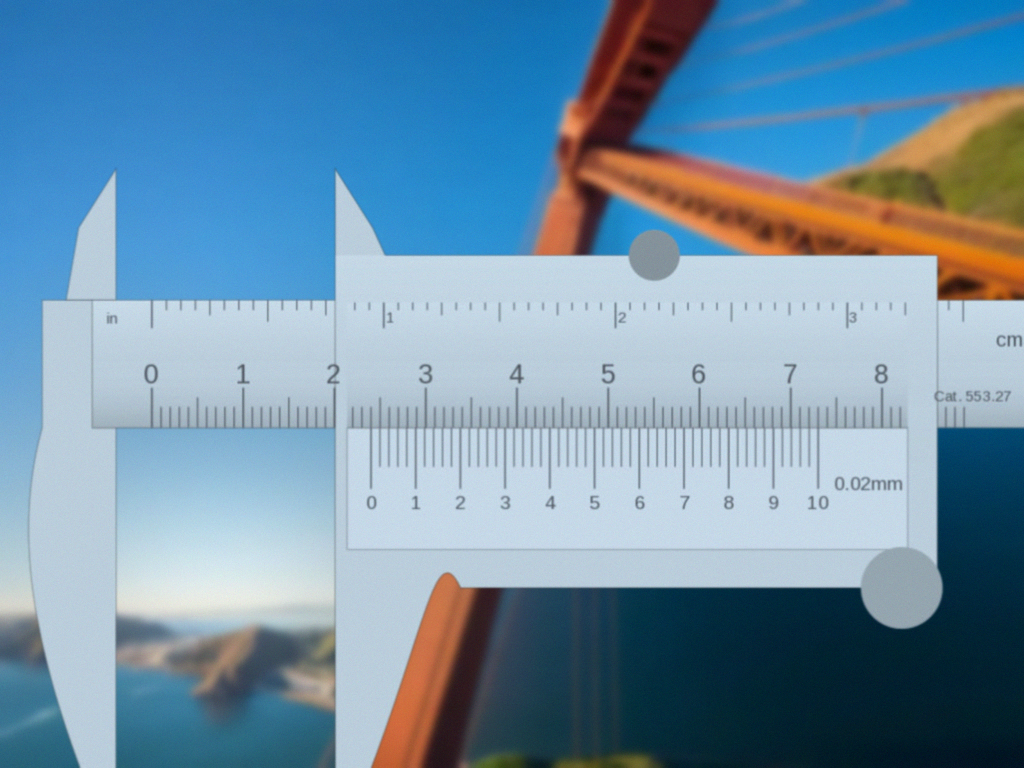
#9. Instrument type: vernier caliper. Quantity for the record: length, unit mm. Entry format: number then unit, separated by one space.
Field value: 24.0 mm
